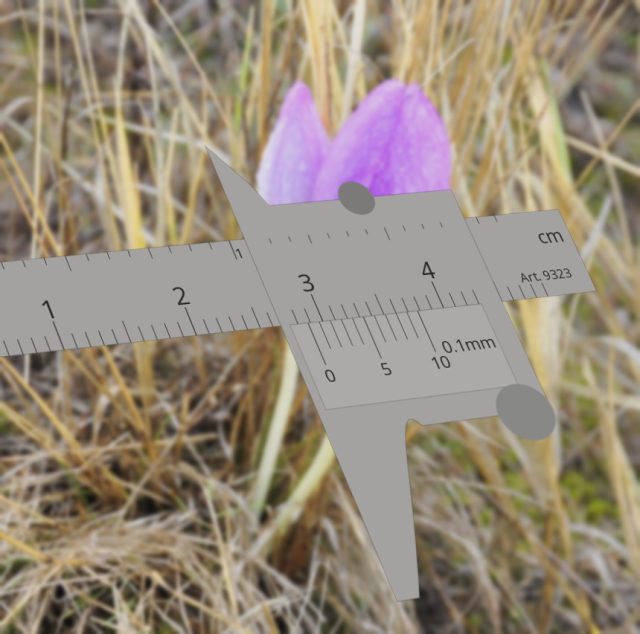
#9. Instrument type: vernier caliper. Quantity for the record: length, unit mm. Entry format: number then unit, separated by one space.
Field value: 28.8 mm
